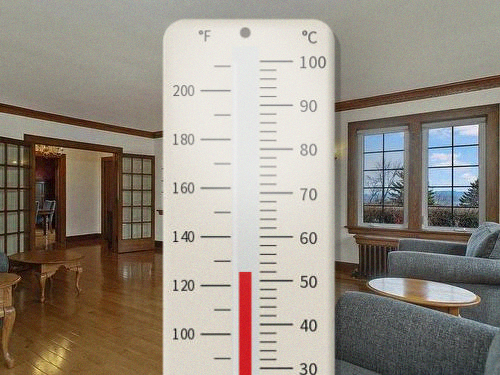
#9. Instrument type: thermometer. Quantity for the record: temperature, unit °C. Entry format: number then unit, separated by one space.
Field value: 52 °C
